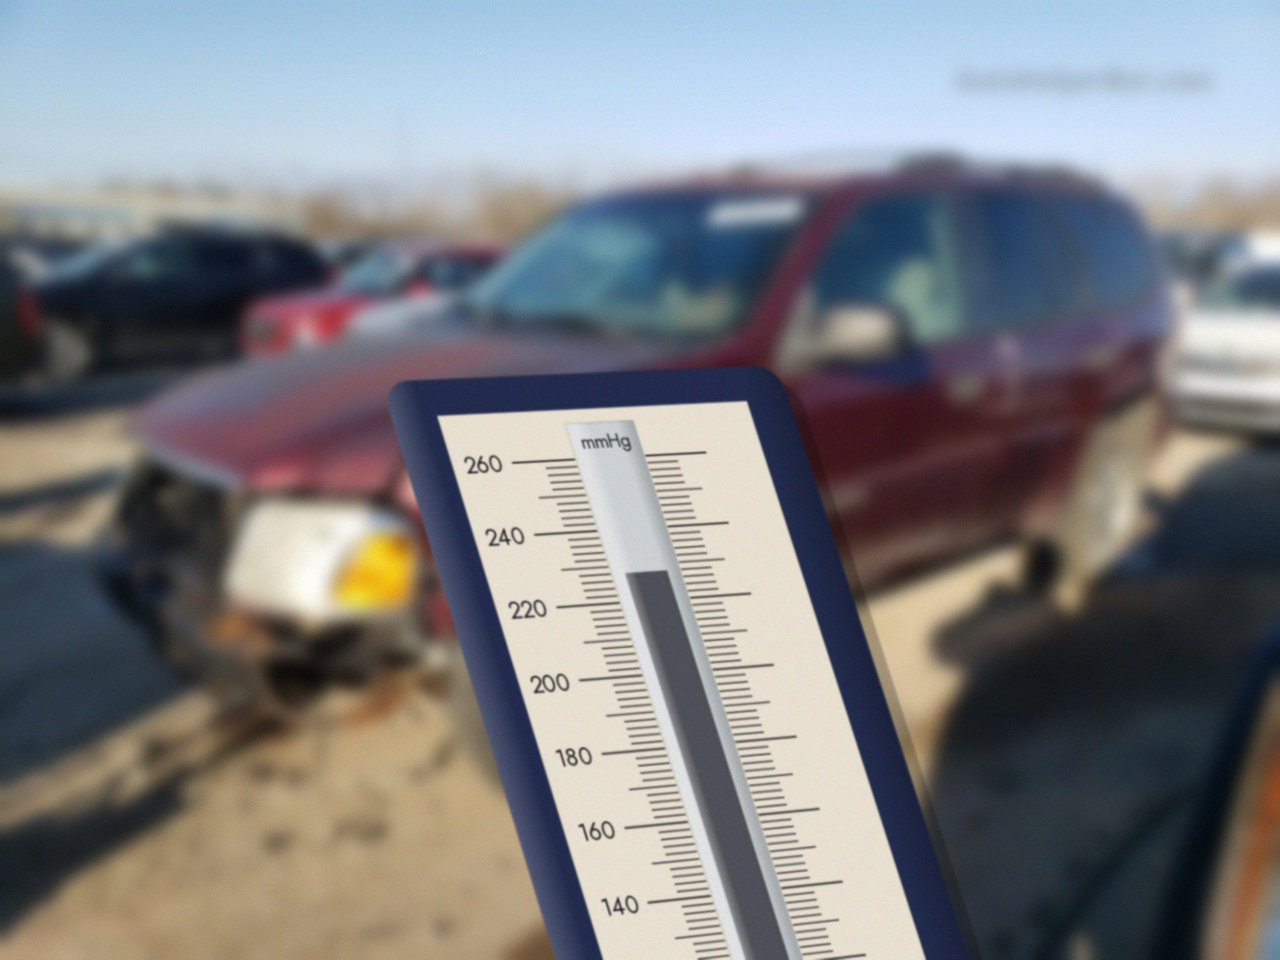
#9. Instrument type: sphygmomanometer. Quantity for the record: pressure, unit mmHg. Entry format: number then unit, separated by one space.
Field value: 228 mmHg
